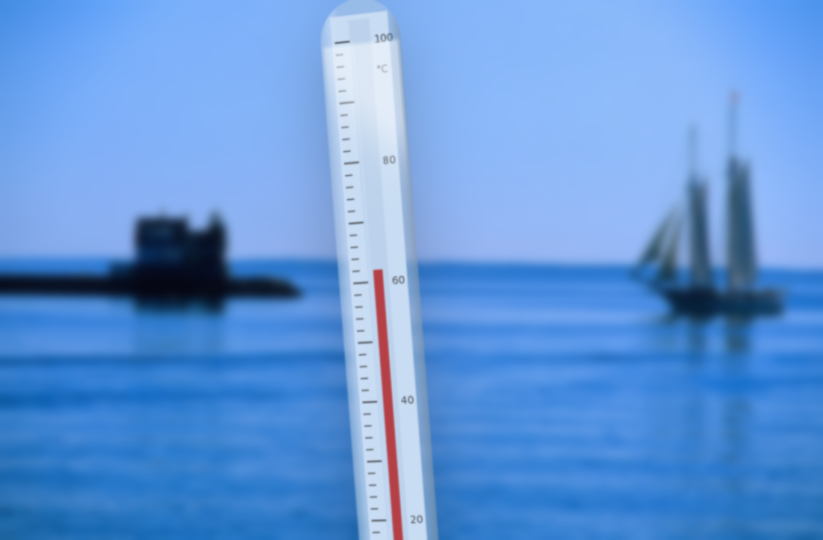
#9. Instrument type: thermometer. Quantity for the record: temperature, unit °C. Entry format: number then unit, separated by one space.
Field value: 62 °C
